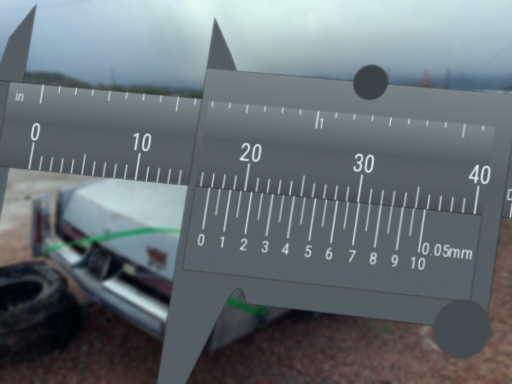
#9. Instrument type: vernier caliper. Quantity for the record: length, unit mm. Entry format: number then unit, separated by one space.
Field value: 16.8 mm
